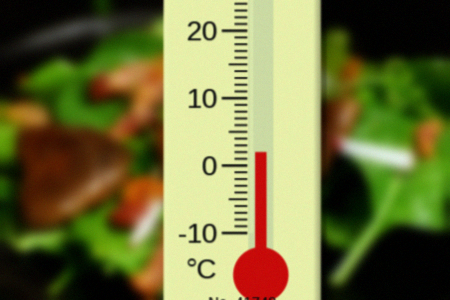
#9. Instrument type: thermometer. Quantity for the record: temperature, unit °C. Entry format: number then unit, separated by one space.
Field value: 2 °C
